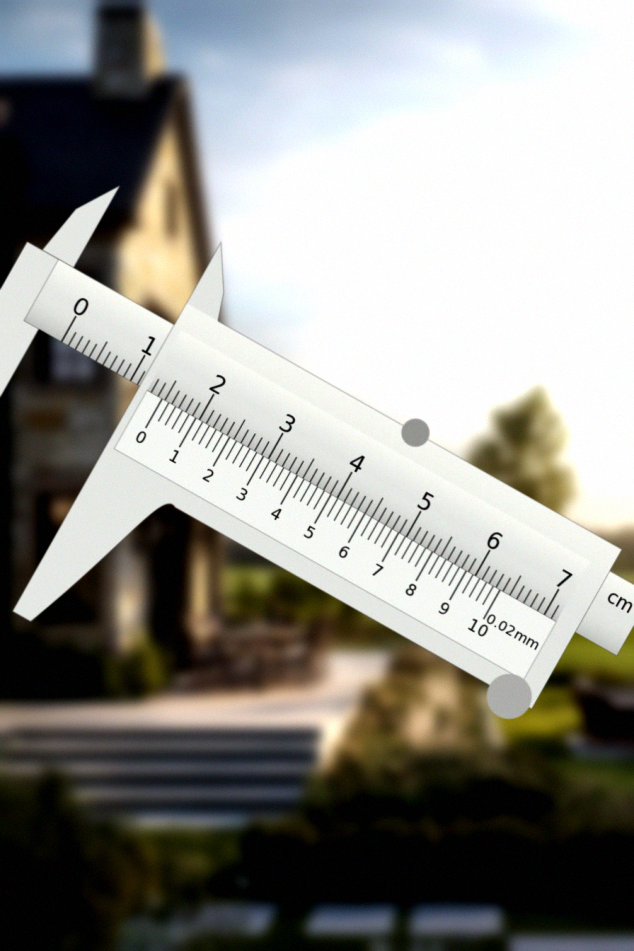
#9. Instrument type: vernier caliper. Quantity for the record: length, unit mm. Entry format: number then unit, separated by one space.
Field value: 14.6 mm
